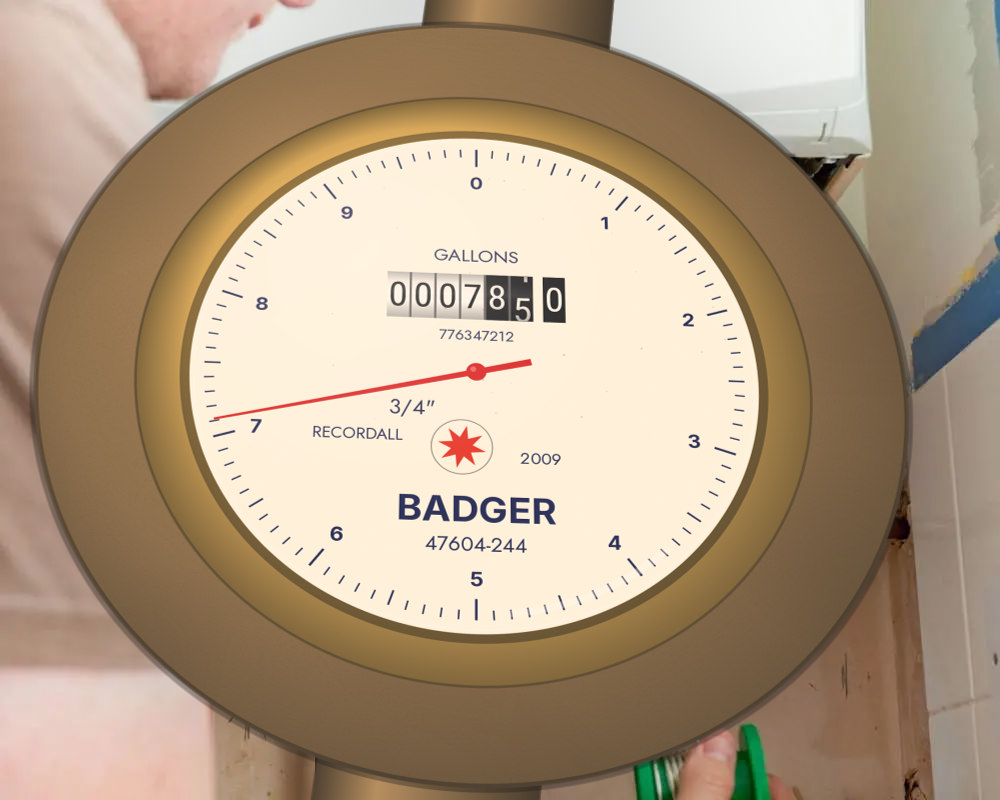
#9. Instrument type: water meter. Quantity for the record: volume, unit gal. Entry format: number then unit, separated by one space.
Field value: 7847.1 gal
